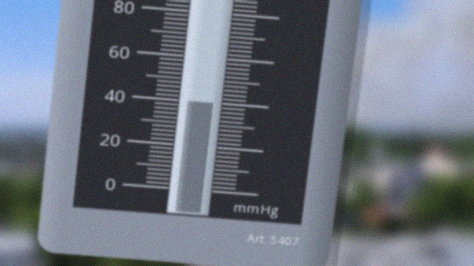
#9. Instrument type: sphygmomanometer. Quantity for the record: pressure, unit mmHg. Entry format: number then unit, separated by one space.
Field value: 40 mmHg
